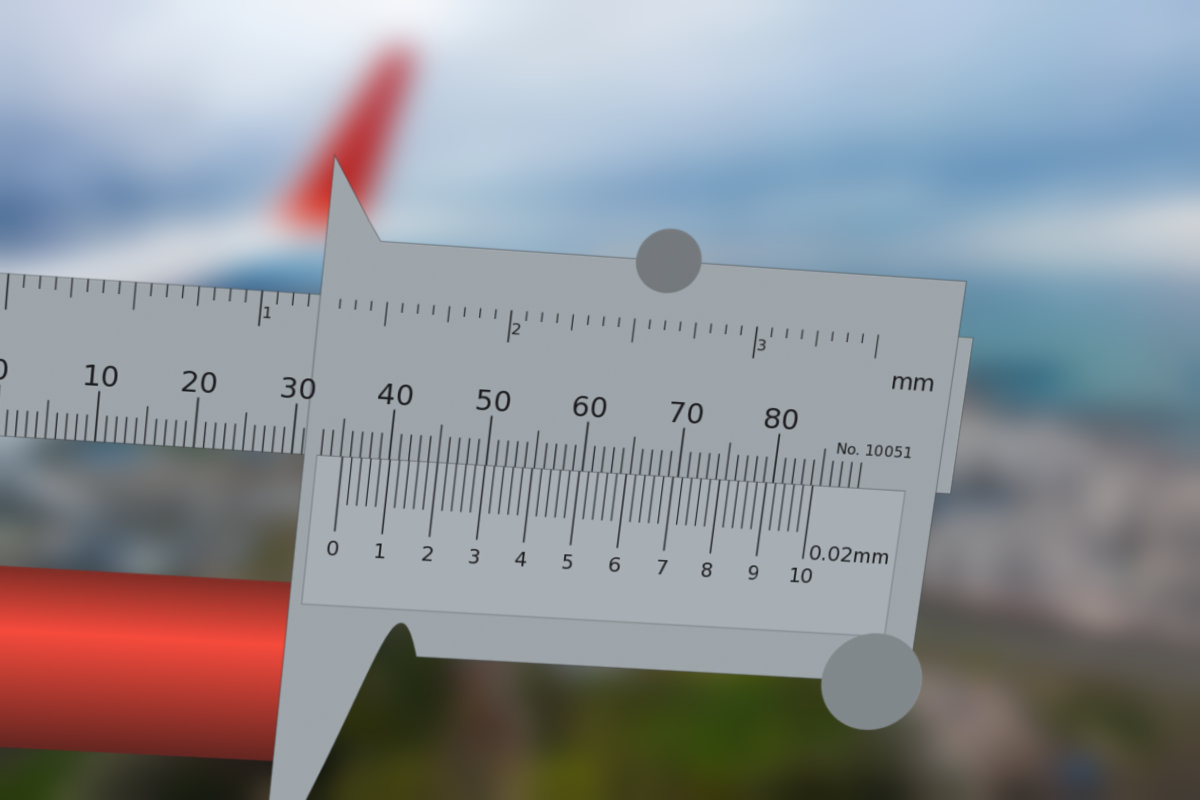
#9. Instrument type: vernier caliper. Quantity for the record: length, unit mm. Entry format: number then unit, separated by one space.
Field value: 35.2 mm
